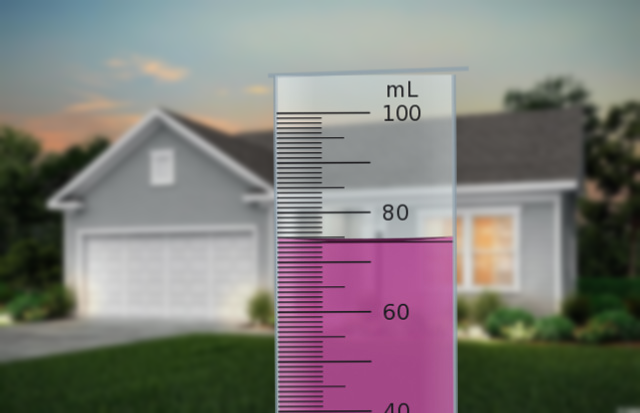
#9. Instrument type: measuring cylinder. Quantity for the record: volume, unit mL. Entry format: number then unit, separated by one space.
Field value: 74 mL
